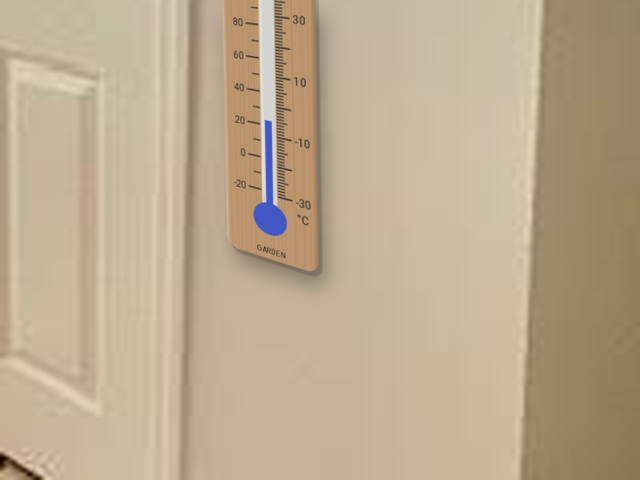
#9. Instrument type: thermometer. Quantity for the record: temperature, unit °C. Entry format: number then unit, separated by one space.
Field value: -5 °C
